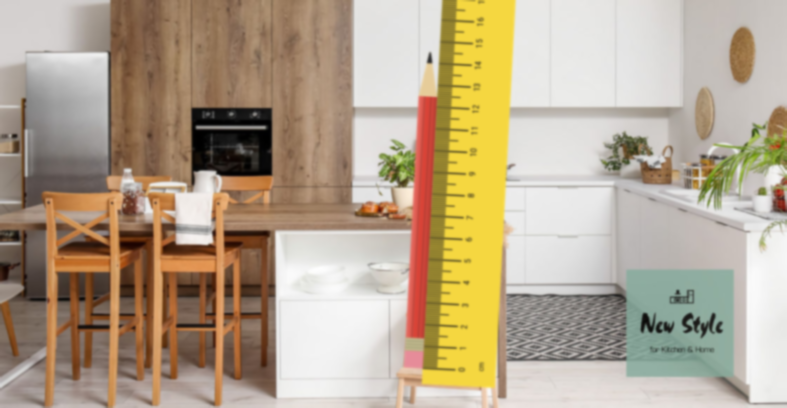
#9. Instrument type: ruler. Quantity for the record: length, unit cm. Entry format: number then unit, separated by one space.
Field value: 14.5 cm
